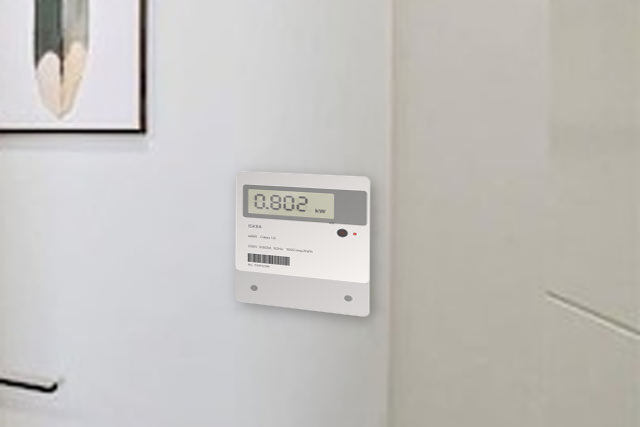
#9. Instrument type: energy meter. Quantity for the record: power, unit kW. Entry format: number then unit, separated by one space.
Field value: 0.802 kW
